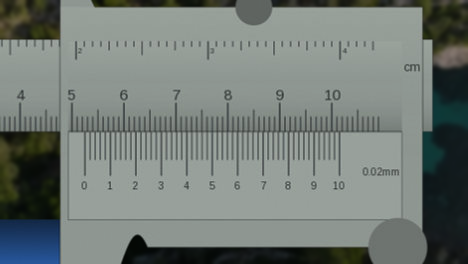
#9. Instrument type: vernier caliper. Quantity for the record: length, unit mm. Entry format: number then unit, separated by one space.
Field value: 52.5 mm
